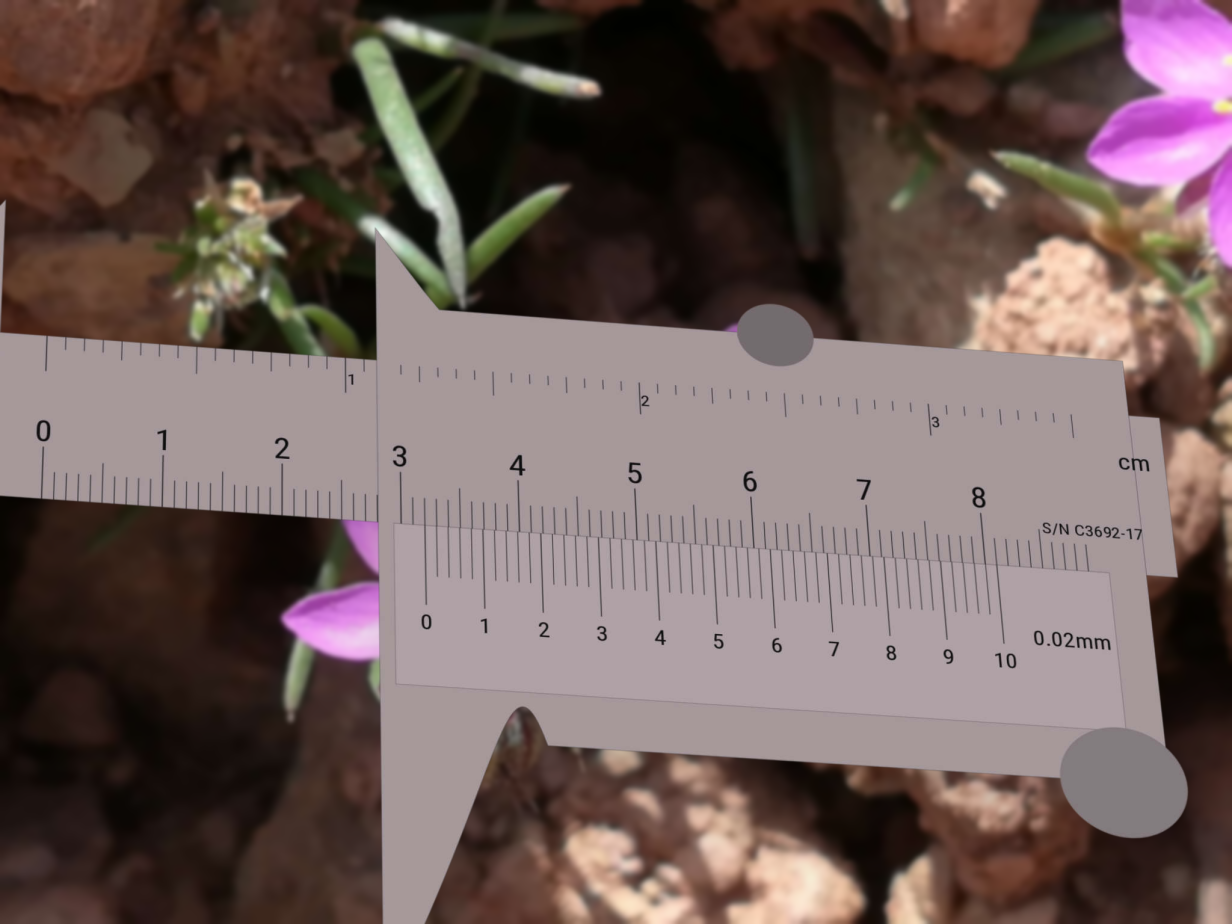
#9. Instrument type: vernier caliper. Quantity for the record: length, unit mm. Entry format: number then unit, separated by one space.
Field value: 32.0 mm
